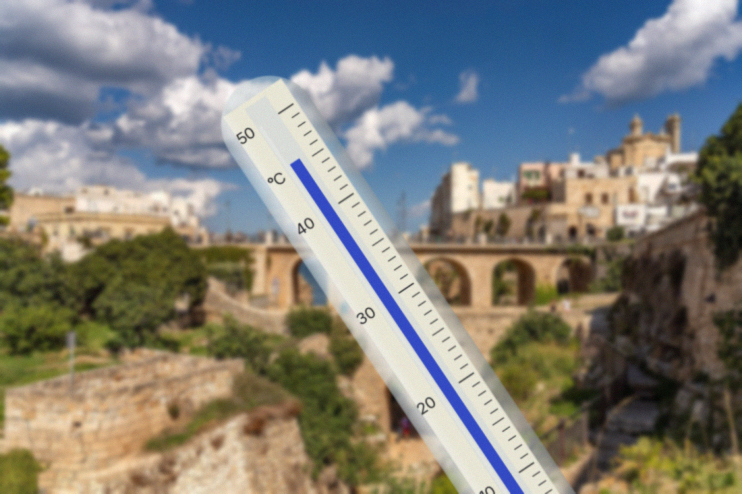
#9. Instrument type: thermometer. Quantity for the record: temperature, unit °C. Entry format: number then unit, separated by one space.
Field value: 45.5 °C
